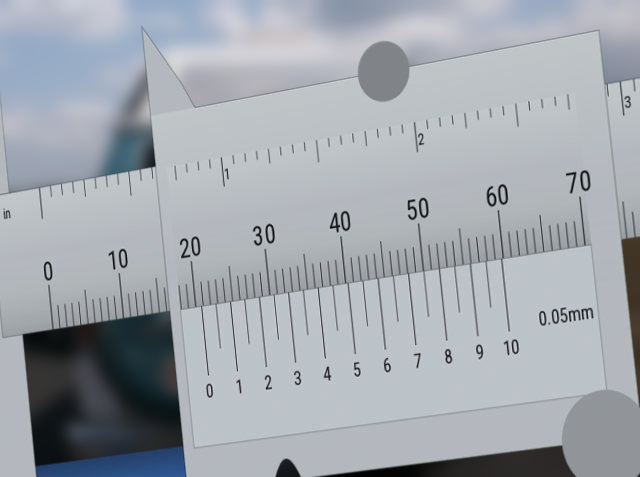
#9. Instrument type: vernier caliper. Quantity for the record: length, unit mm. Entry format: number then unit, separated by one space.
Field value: 20.8 mm
